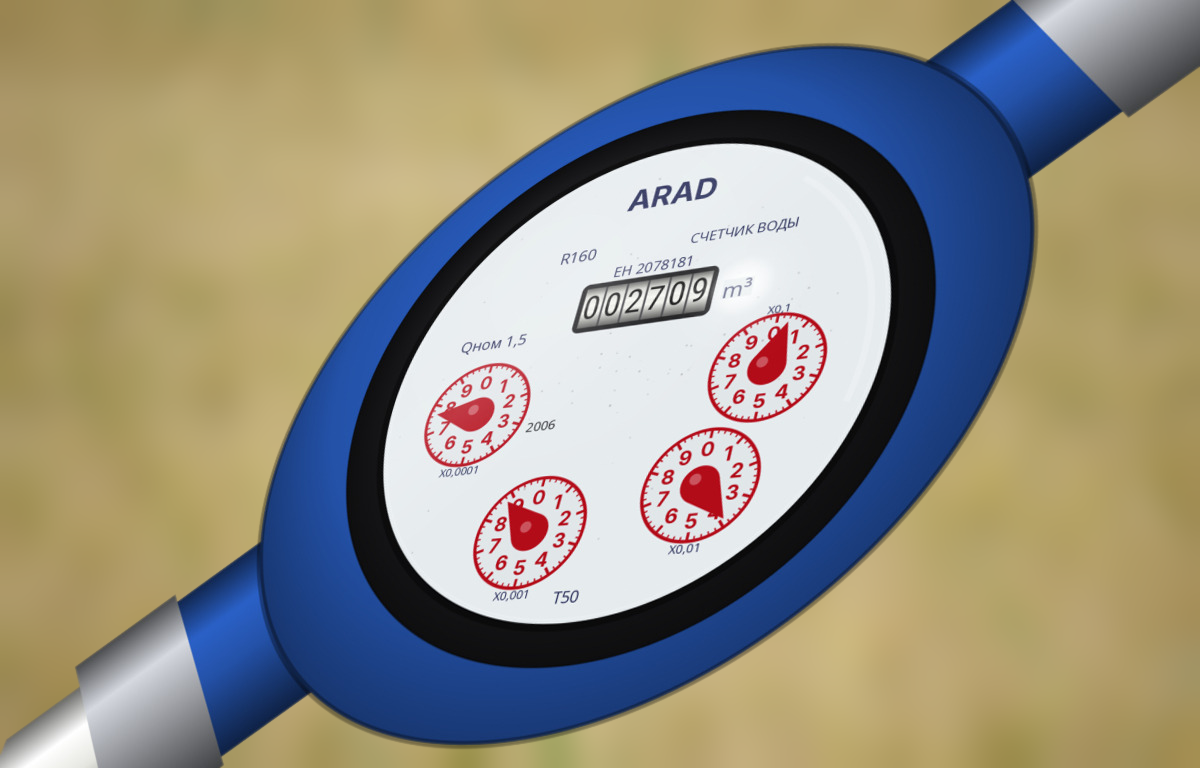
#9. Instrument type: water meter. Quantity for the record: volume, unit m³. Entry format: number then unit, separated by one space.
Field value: 2709.0387 m³
